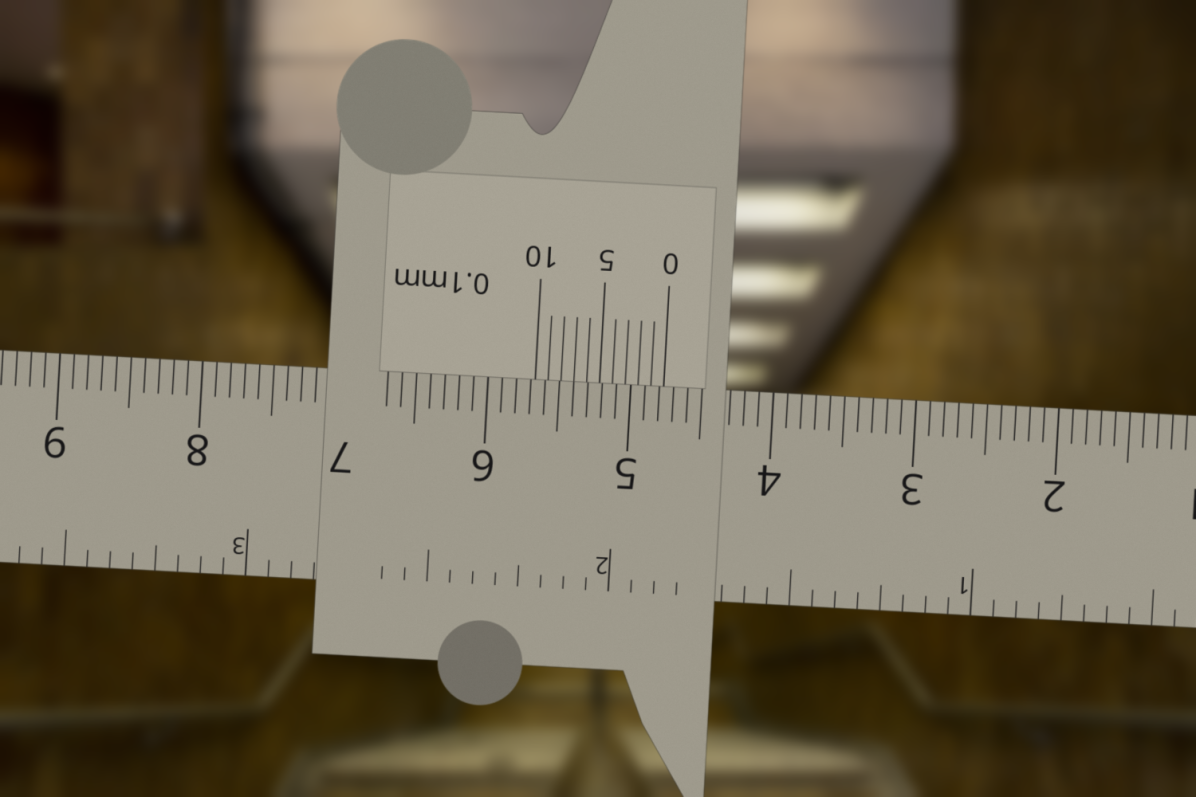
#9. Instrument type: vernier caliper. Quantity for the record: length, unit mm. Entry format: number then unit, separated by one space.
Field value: 47.7 mm
